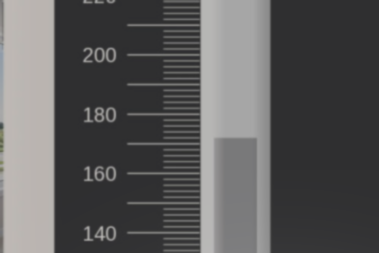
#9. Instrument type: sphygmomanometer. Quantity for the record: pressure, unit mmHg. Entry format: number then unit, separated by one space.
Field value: 172 mmHg
